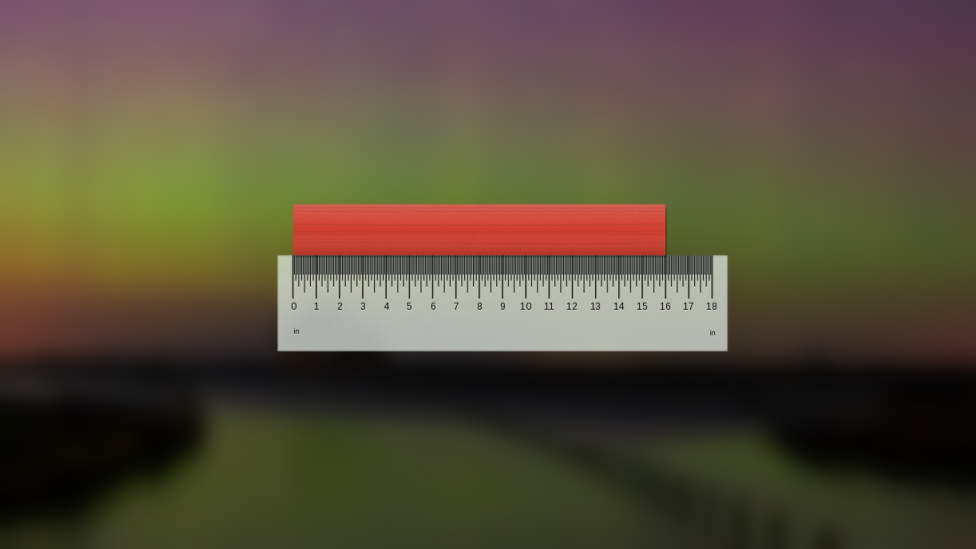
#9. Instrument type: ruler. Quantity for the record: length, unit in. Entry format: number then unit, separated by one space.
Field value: 16 in
